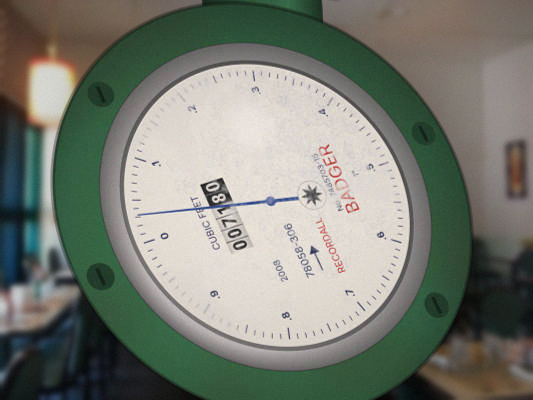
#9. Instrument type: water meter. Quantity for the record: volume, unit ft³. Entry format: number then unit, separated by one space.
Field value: 7180.03 ft³
